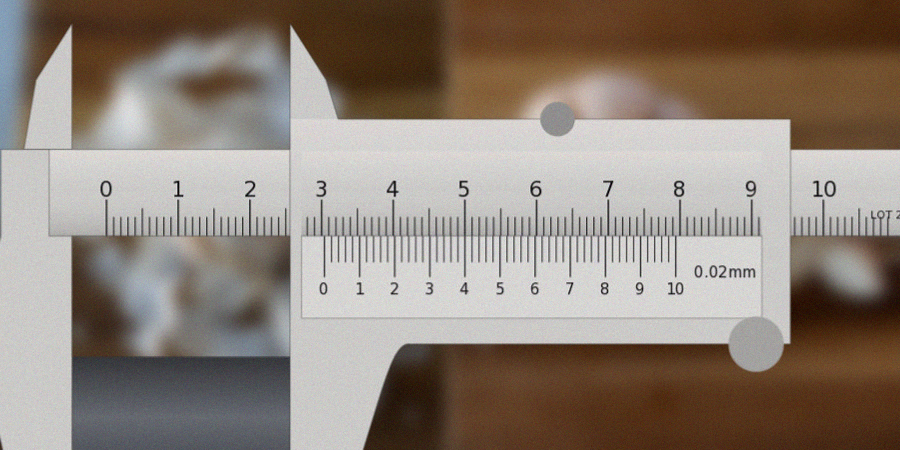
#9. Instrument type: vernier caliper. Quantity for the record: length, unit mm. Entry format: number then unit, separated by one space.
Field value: 30.4 mm
